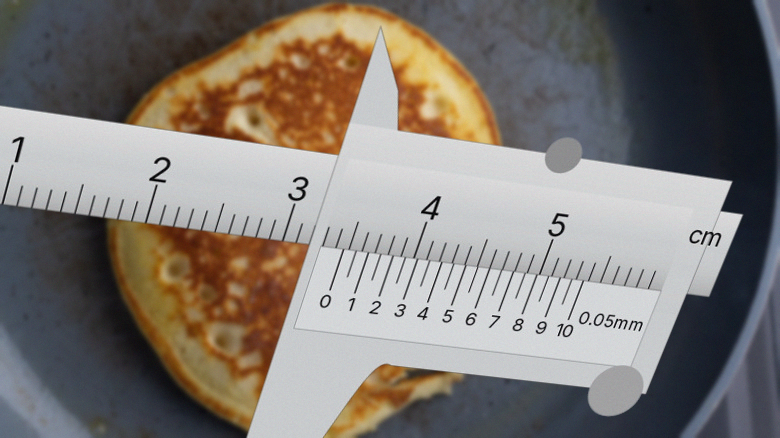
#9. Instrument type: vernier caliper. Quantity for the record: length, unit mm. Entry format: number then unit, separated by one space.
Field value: 34.6 mm
